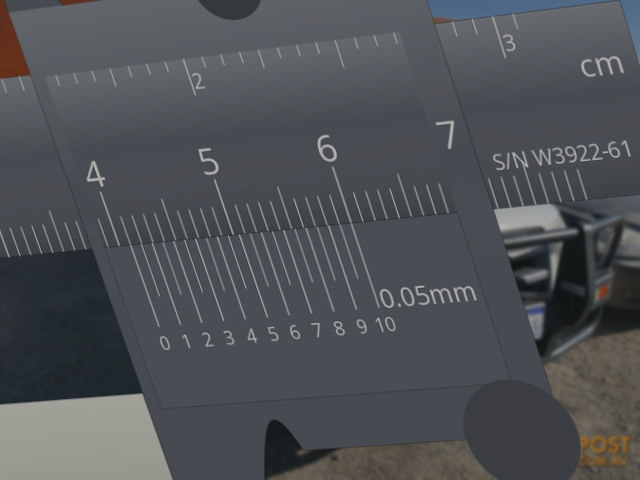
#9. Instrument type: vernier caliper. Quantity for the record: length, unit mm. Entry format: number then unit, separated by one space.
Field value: 41.0 mm
